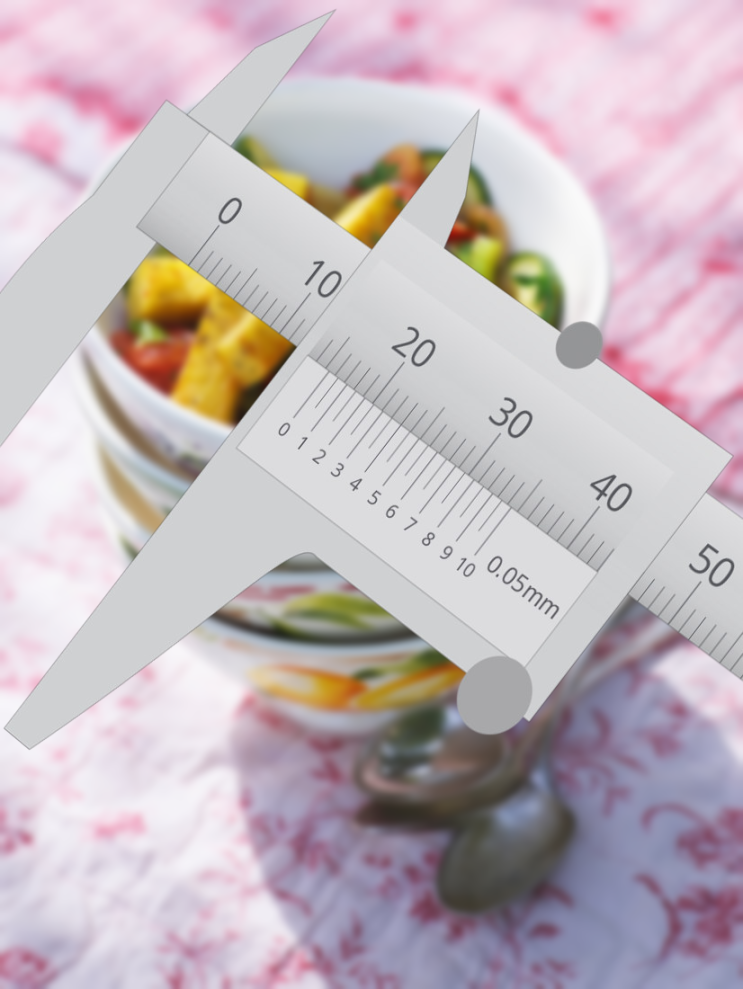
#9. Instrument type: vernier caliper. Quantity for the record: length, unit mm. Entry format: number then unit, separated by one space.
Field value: 15.4 mm
